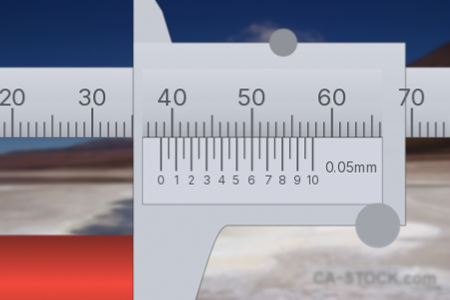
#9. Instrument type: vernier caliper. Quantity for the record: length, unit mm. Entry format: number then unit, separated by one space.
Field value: 38.6 mm
